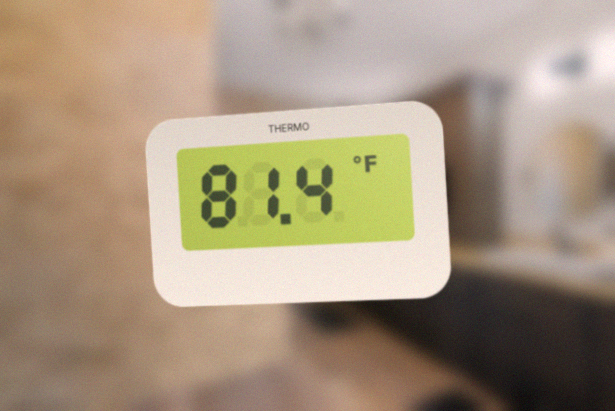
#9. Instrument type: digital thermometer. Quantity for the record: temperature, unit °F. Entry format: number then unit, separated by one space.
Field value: 81.4 °F
